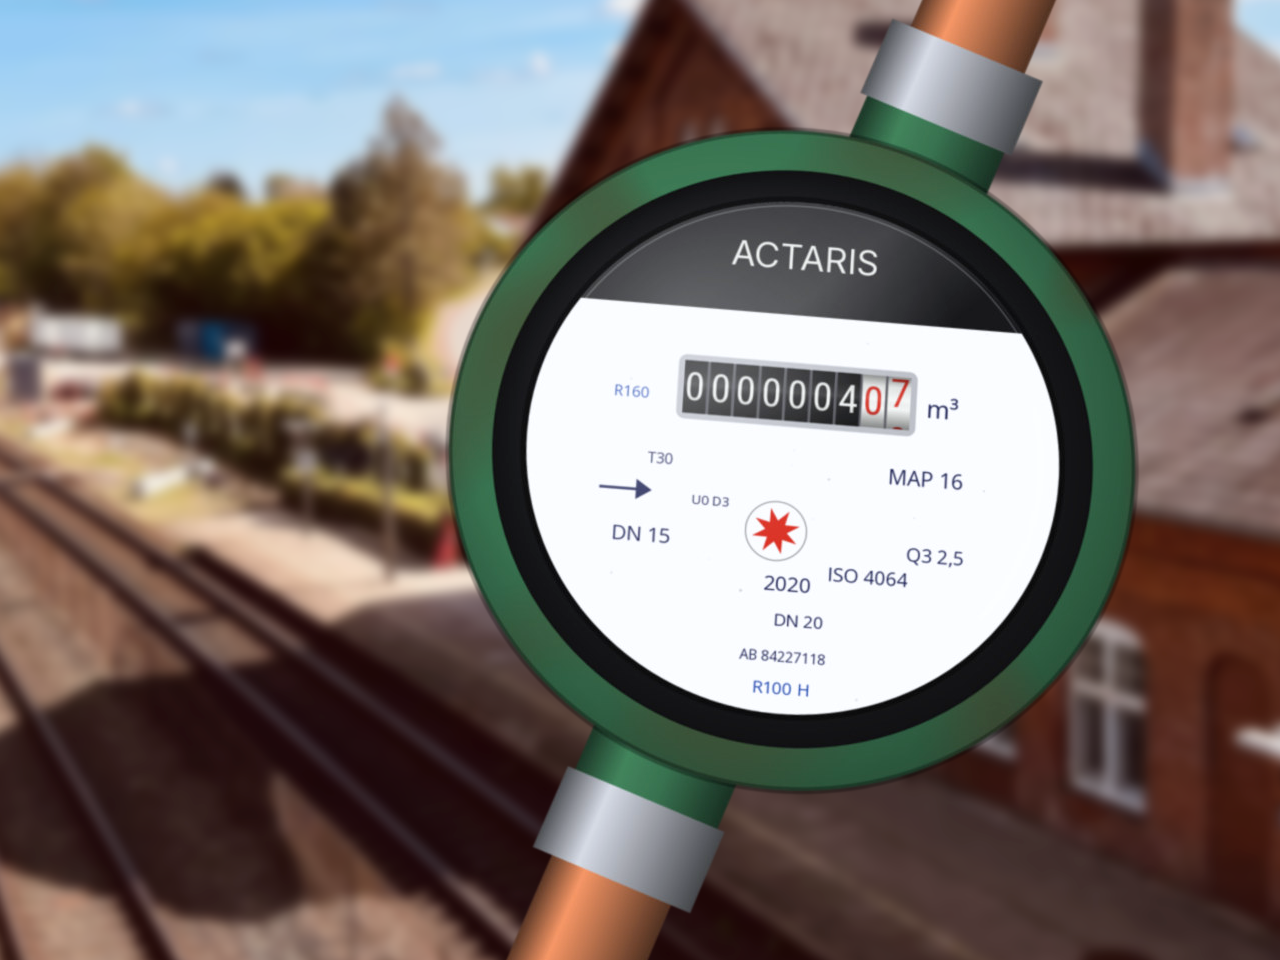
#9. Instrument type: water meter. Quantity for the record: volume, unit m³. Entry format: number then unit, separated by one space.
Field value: 4.07 m³
